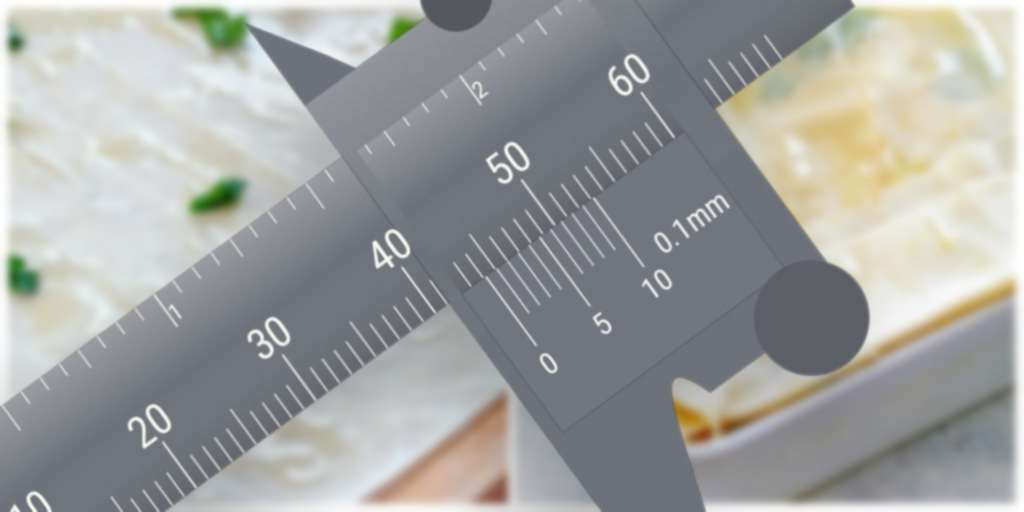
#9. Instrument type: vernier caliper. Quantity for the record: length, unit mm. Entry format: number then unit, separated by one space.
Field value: 44.2 mm
